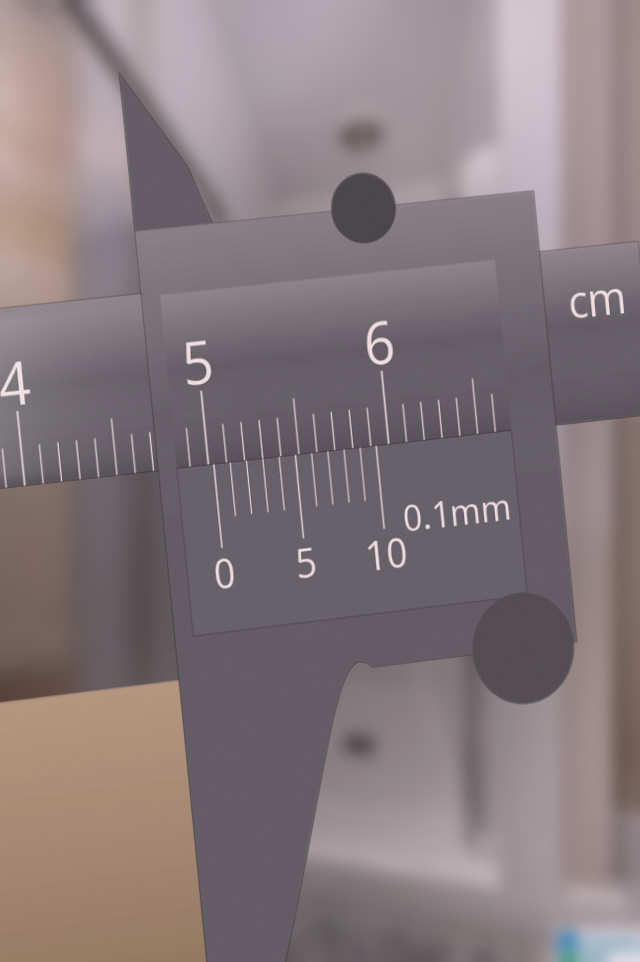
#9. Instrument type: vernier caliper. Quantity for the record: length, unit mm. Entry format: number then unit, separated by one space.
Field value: 50.3 mm
